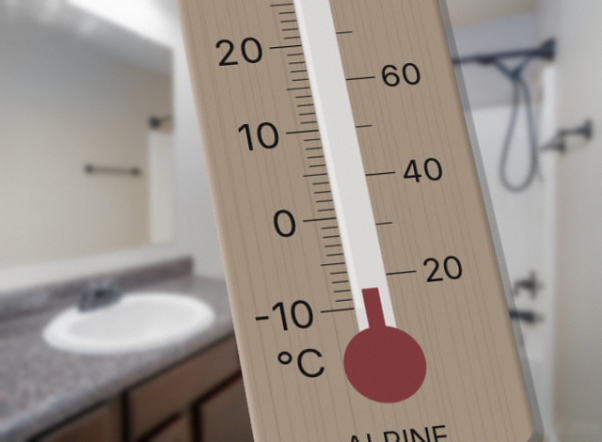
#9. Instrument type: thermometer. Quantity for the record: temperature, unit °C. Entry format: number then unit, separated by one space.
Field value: -8 °C
